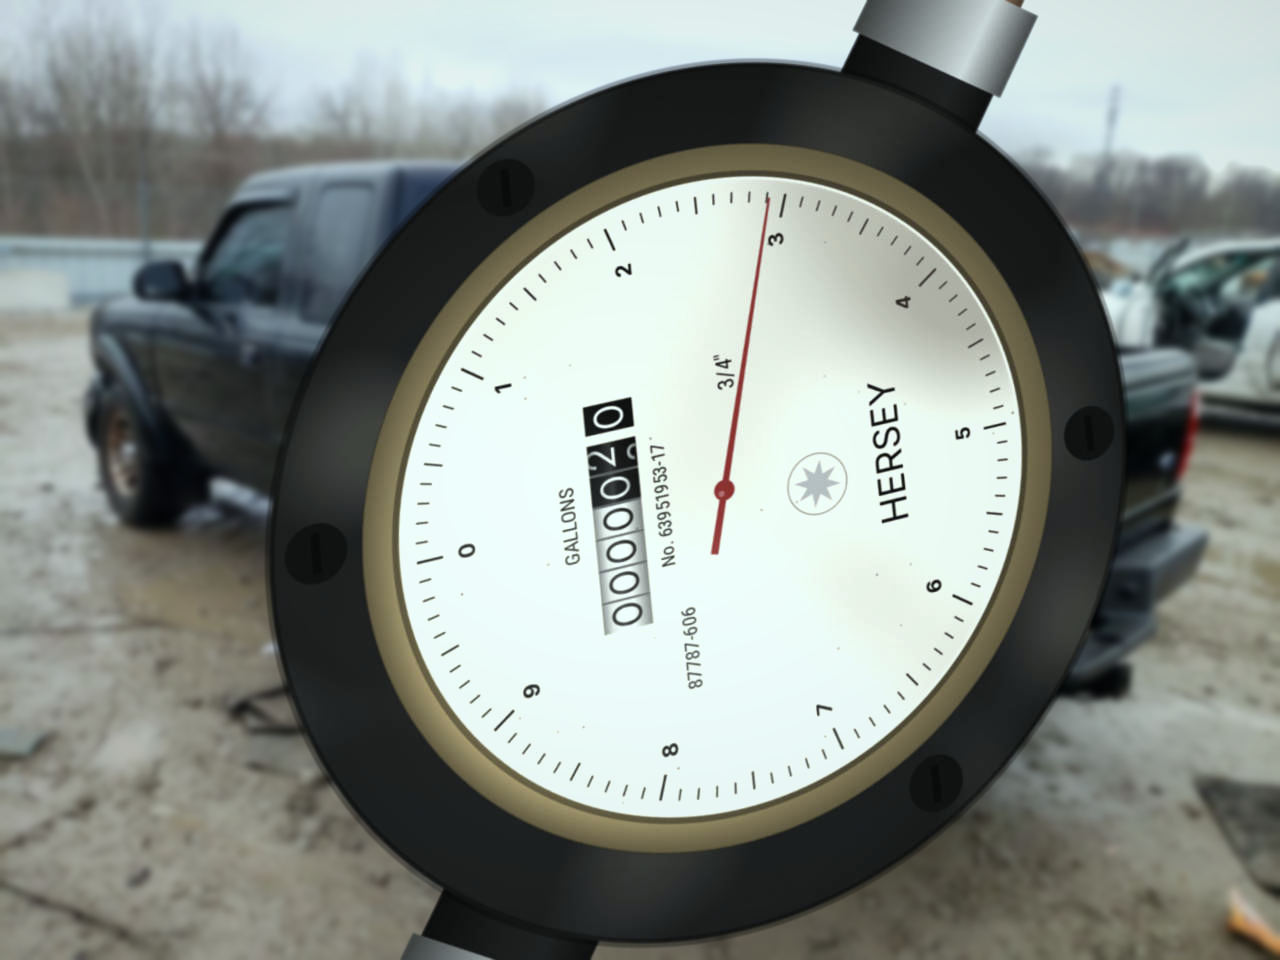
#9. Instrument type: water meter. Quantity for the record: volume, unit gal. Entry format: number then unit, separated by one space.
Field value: 22.9 gal
